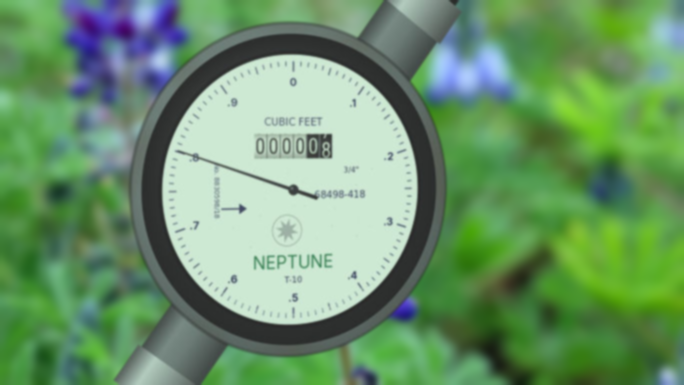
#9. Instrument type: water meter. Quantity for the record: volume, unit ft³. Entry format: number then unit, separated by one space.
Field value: 7.80 ft³
